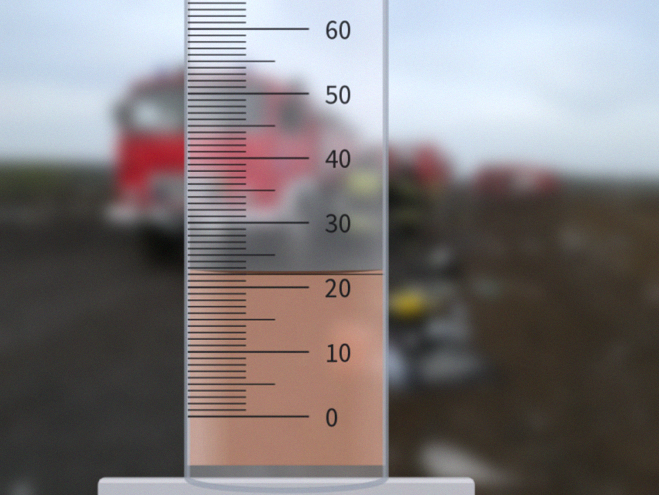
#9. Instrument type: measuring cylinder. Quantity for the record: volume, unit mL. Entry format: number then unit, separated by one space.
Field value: 22 mL
